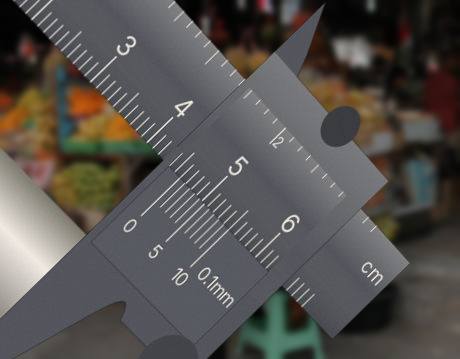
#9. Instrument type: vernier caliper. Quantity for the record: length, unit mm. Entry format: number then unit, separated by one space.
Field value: 46.0 mm
